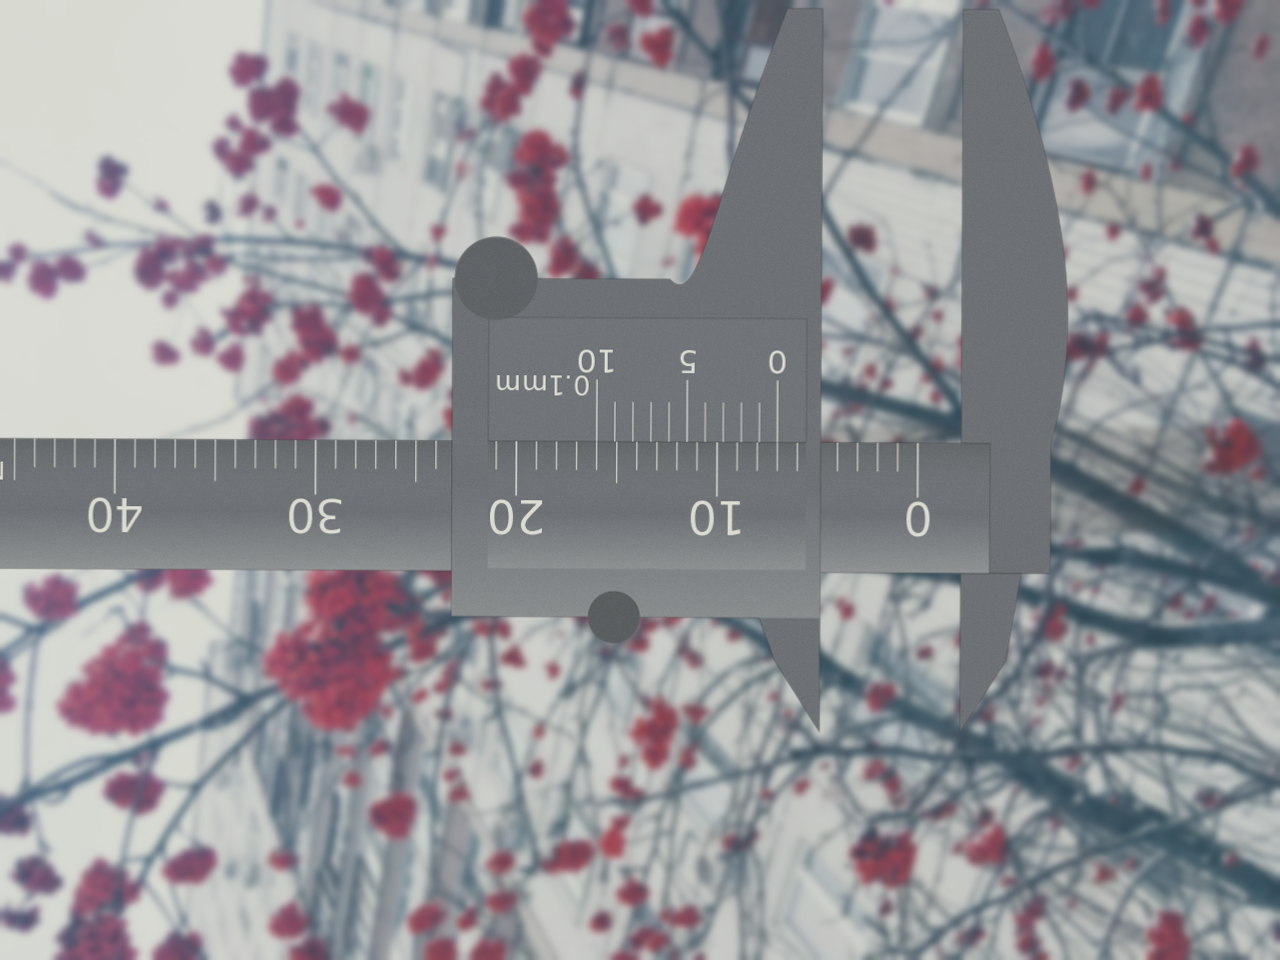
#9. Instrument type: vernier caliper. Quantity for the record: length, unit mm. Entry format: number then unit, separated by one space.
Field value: 7.0 mm
